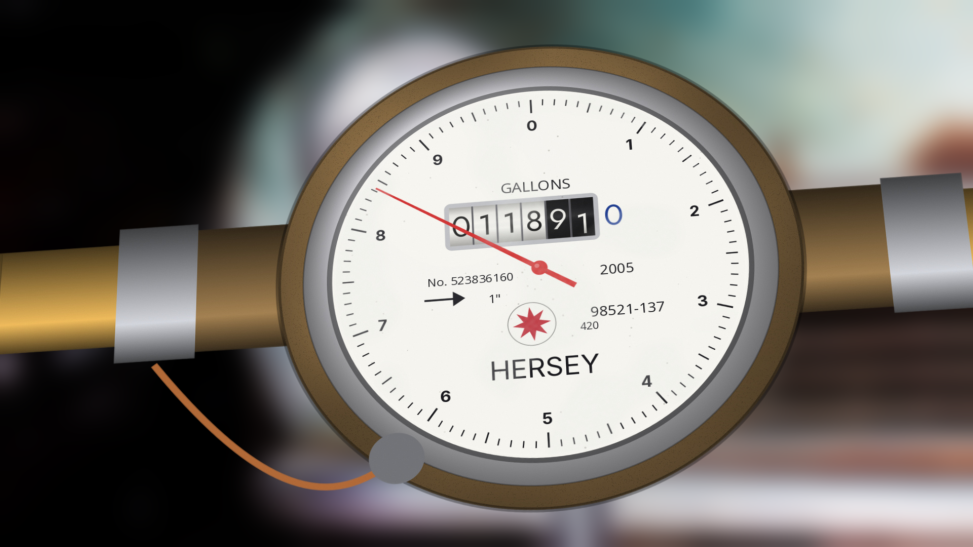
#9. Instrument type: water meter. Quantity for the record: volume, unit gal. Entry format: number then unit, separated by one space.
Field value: 118908.4 gal
